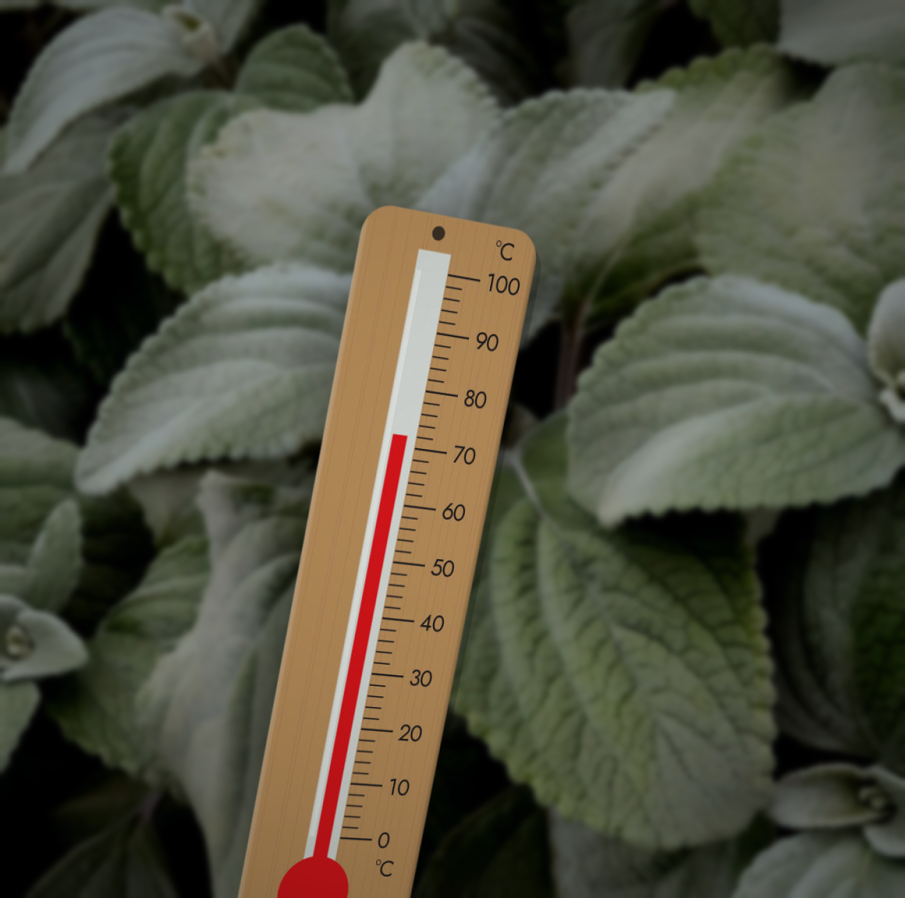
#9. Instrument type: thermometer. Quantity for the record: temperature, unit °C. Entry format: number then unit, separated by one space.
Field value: 72 °C
